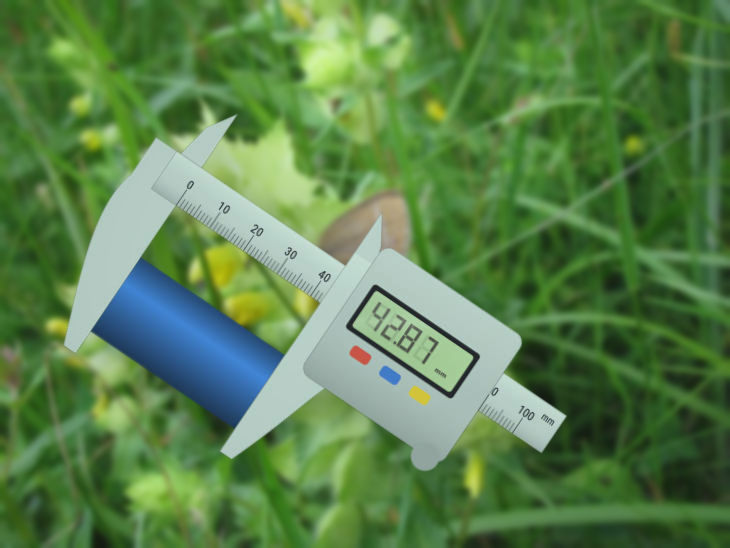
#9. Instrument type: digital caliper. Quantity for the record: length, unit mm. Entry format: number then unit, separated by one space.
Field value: 42.87 mm
